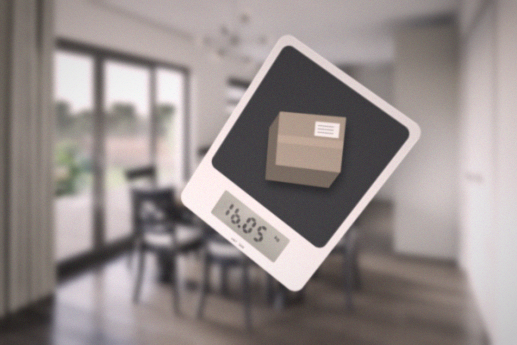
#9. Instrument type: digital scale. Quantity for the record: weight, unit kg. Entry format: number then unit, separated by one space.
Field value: 16.05 kg
